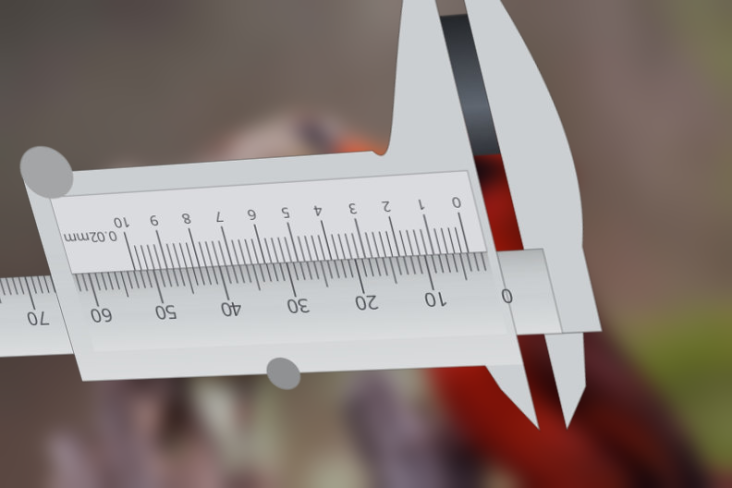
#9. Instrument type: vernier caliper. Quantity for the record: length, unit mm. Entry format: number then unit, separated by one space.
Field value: 3.8 mm
